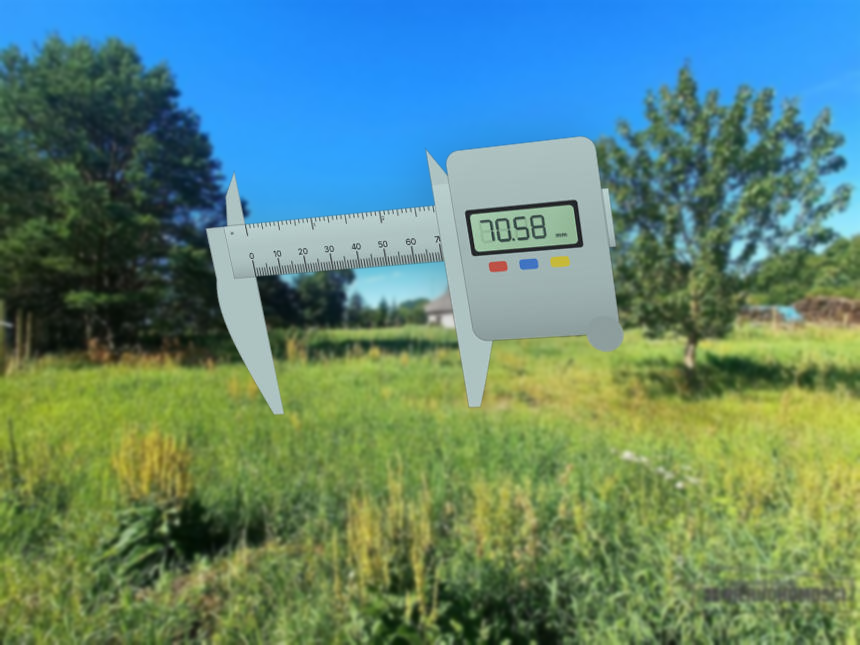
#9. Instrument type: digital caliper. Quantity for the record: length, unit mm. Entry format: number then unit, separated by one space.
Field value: 70.58 mm
